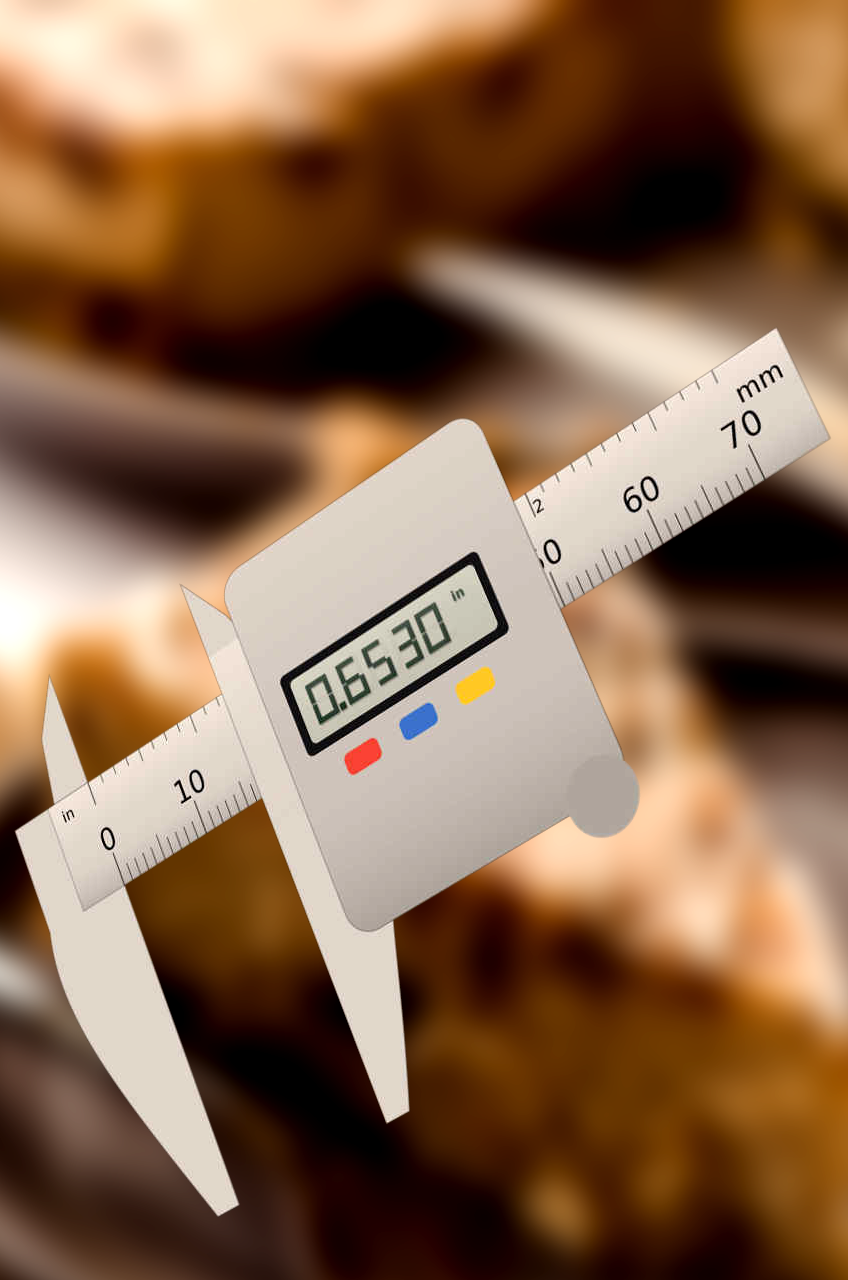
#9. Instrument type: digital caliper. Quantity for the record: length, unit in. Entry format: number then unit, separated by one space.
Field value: 0.6530 in
